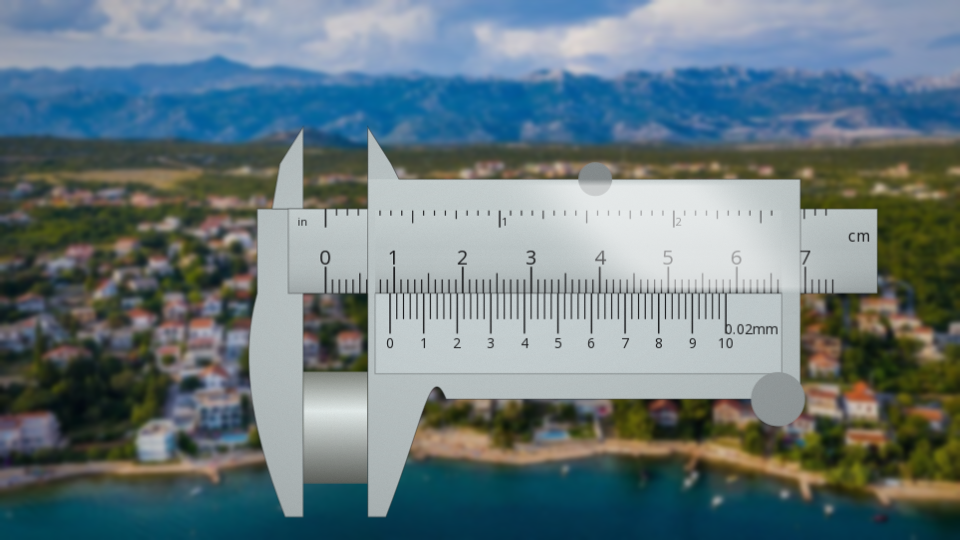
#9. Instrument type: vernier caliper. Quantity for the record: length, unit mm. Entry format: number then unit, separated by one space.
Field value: 9.4 mm
